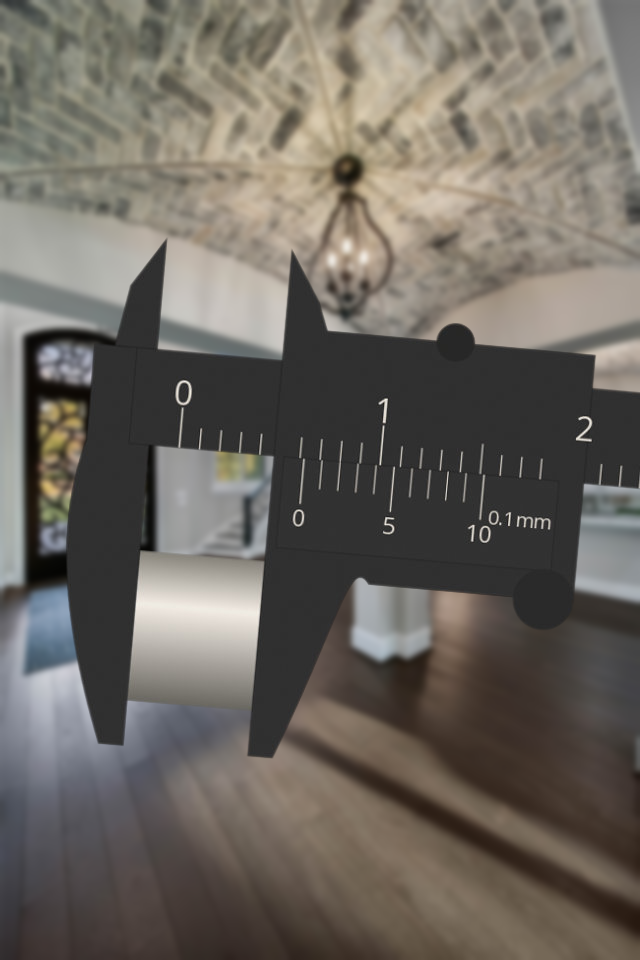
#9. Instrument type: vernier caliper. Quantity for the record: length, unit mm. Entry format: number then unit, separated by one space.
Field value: 6.2 mm
